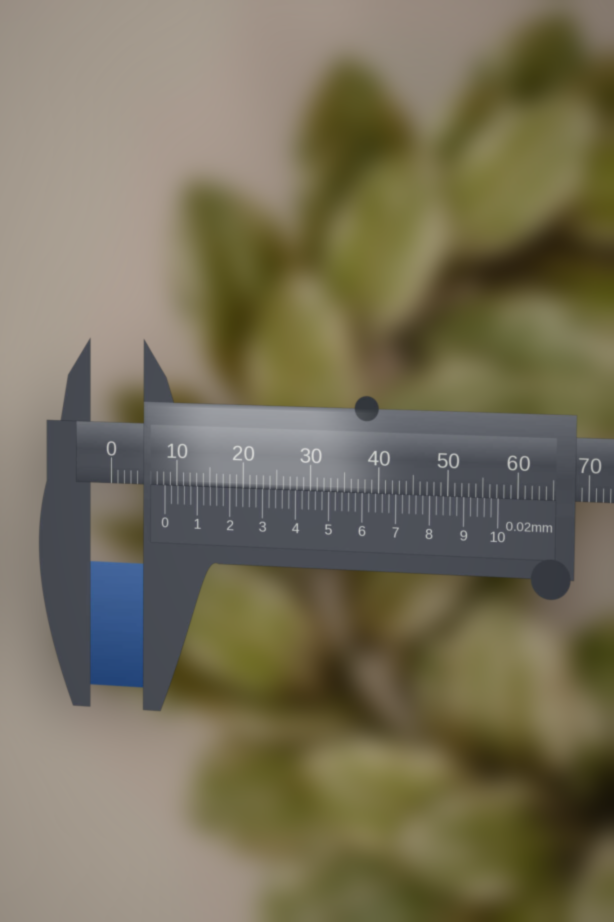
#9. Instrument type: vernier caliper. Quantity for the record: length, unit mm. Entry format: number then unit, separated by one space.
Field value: 8.2 mm
